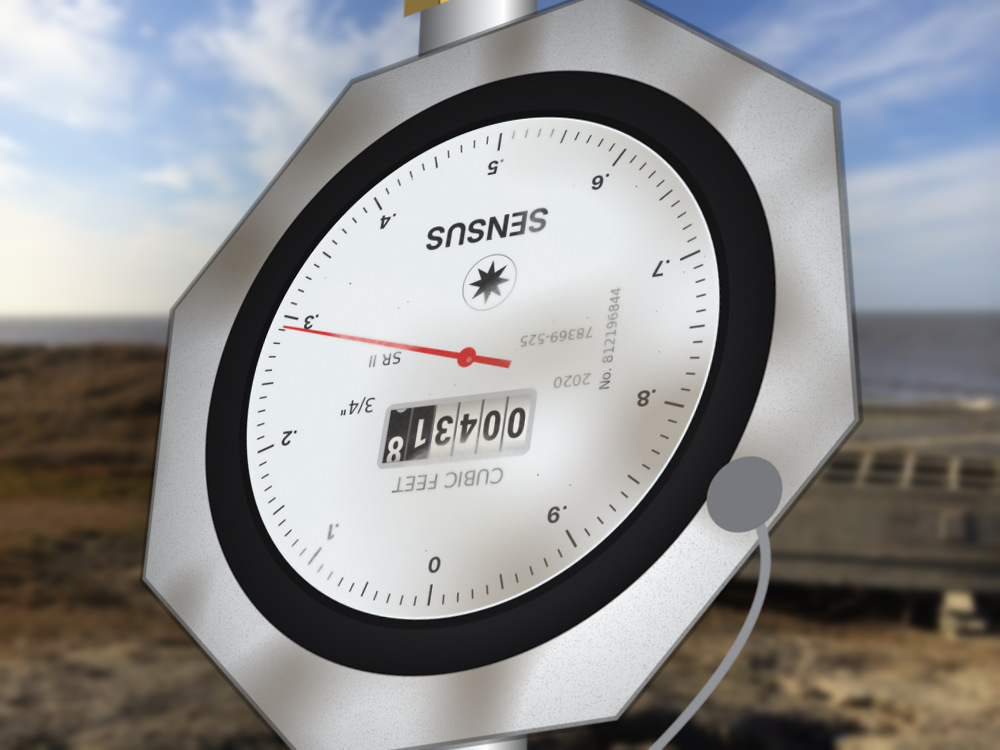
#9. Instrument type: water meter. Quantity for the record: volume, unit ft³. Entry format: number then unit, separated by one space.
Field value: 4318.29 ft³
